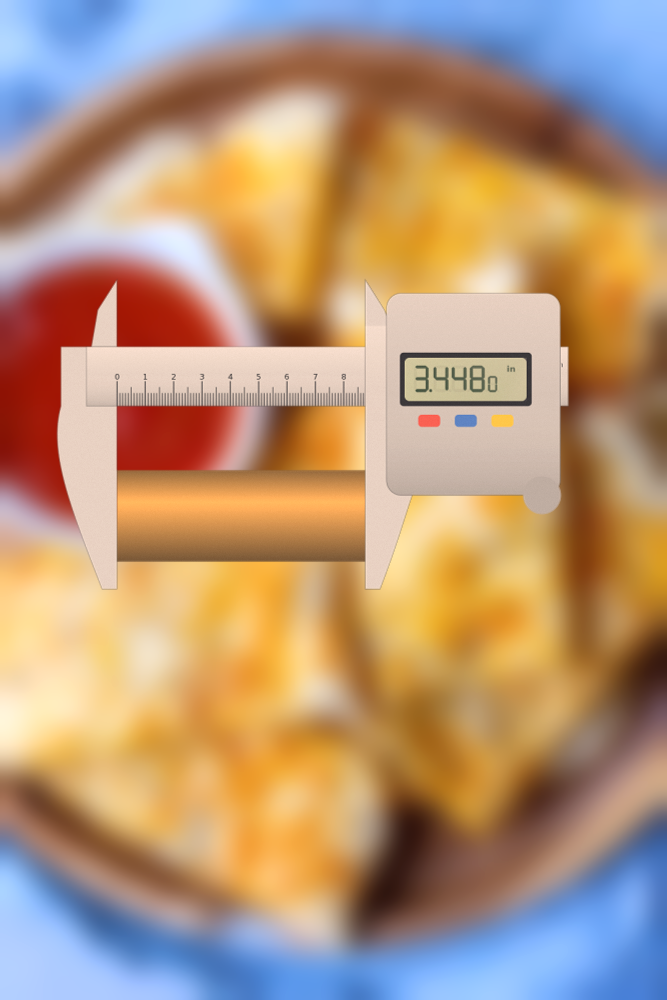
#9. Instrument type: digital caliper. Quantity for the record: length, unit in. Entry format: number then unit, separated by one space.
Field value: 3.4480 in
